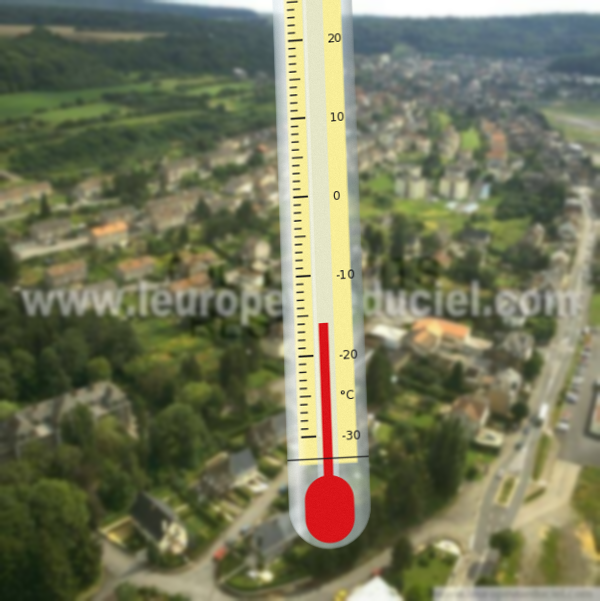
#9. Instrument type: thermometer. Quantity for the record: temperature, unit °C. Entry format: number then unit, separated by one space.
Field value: -16 °C
